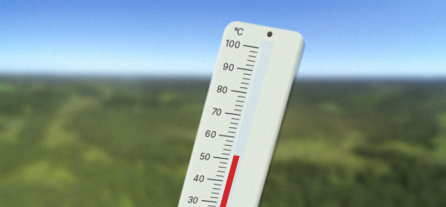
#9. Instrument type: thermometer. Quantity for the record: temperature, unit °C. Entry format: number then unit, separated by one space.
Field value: 52 °C
